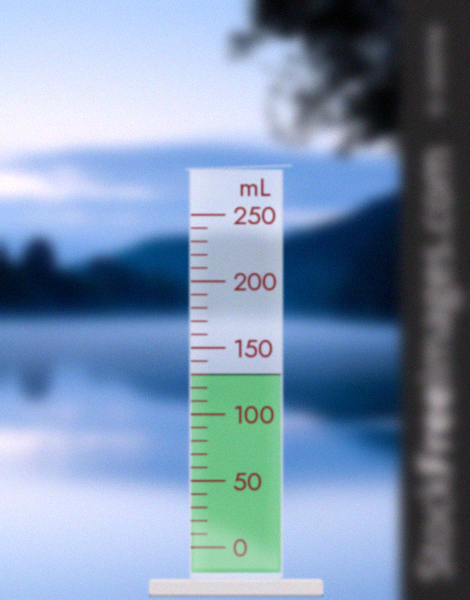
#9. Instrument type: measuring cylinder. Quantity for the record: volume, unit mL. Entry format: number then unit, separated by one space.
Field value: 130 mL
